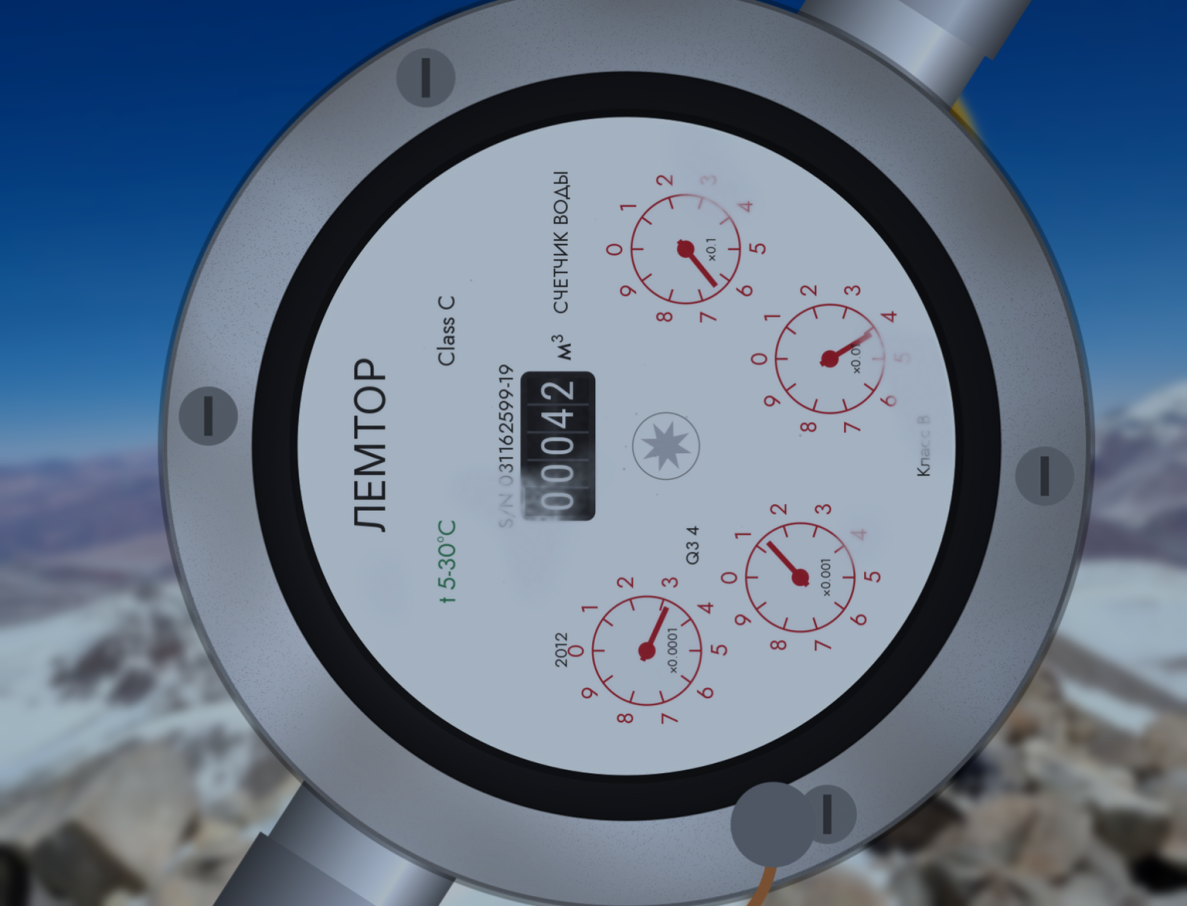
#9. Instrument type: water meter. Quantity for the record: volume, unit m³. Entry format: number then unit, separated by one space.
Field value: 42.6413 m³
